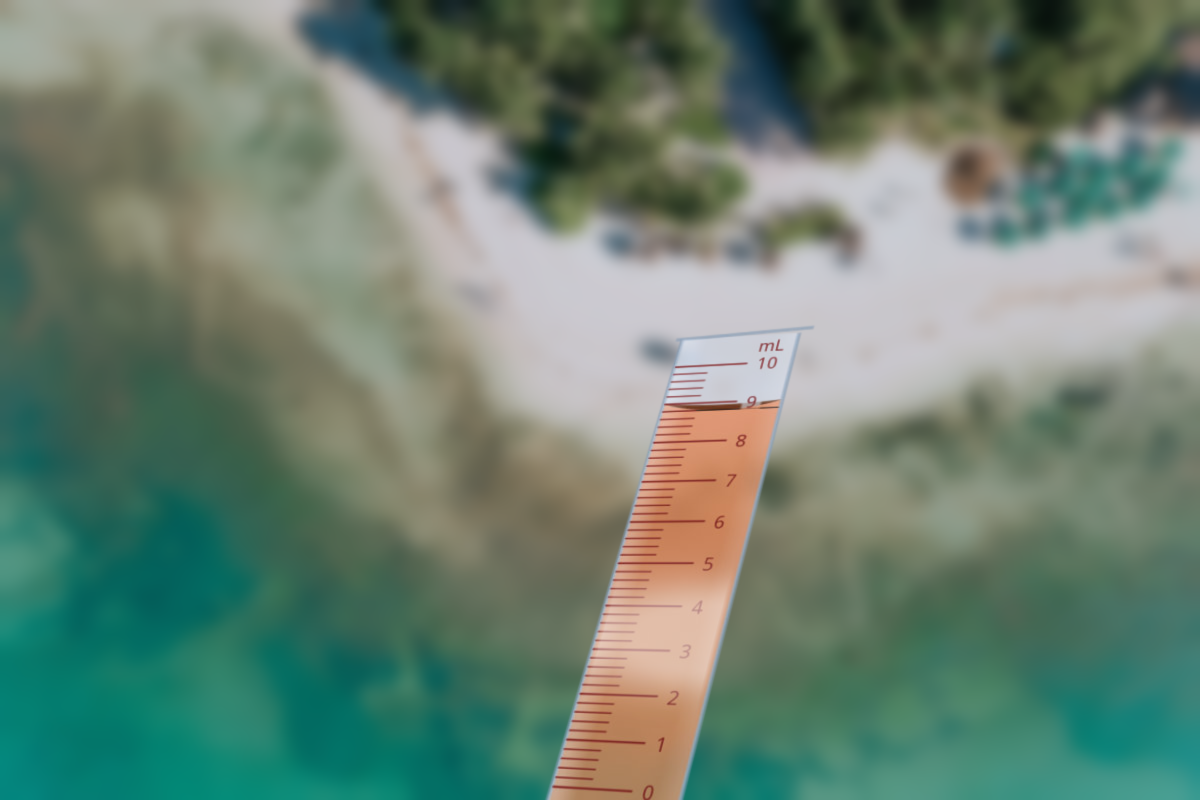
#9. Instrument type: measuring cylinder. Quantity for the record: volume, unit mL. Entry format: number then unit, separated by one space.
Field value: 8.8 mL
